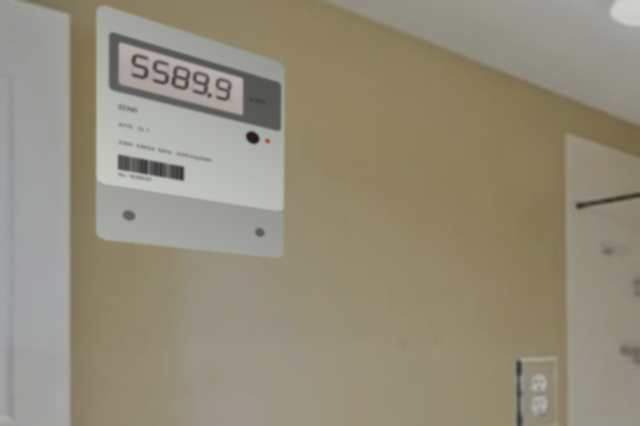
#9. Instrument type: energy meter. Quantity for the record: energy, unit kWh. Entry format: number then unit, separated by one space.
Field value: 5589.9 kWh
